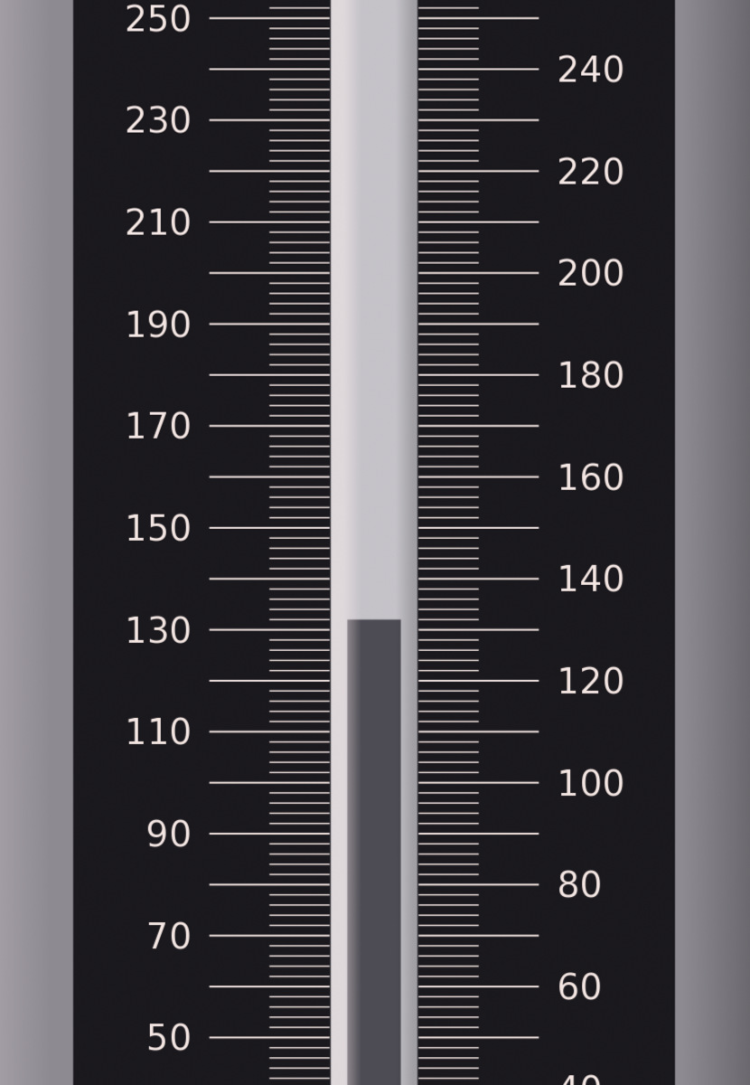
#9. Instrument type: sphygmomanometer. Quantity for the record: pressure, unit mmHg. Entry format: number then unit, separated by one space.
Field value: 132 mmHg
